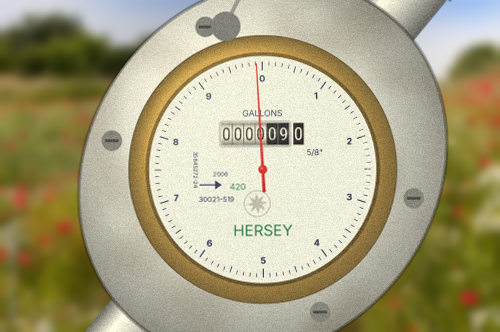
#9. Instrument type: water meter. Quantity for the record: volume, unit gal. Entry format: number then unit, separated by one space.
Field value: 89.9 gal
